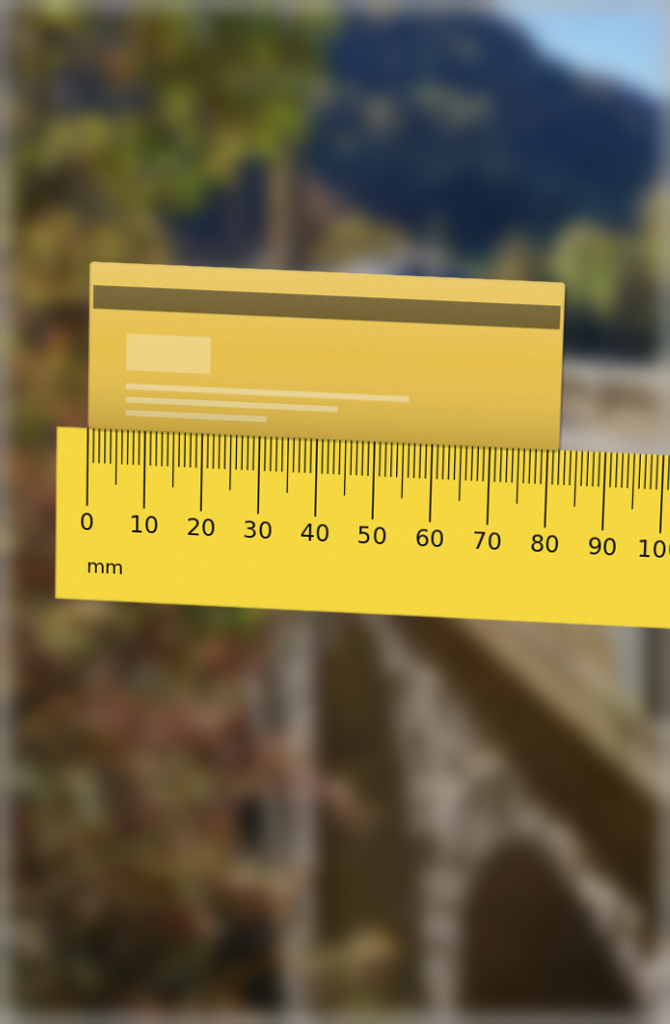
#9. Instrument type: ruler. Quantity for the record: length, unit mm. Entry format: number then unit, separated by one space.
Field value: 82 mm
